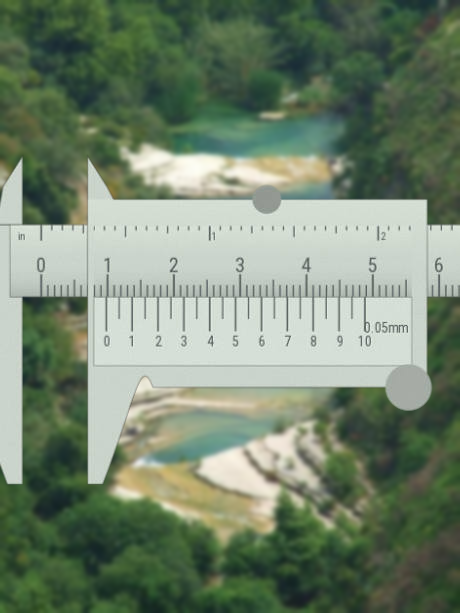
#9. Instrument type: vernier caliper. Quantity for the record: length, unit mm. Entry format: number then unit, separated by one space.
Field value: 9.8 mm
